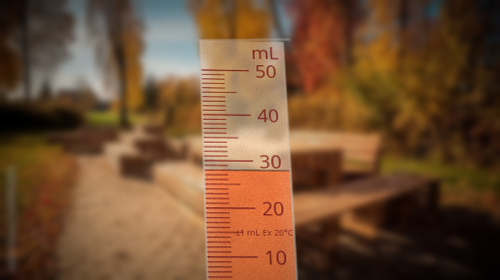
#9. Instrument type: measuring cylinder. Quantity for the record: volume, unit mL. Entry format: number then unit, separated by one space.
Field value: 28 mL
